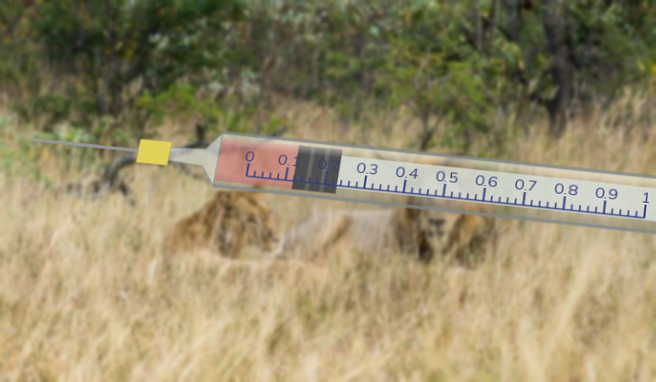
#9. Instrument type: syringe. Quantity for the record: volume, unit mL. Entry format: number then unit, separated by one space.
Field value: 0.12 mL
